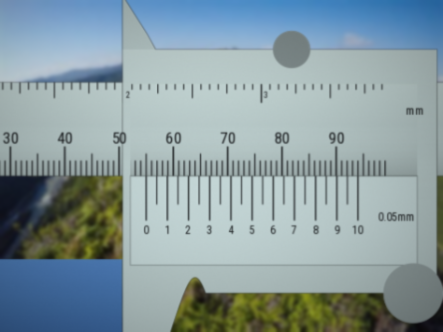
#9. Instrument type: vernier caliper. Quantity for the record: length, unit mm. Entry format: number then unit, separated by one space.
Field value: 55.0 mm
